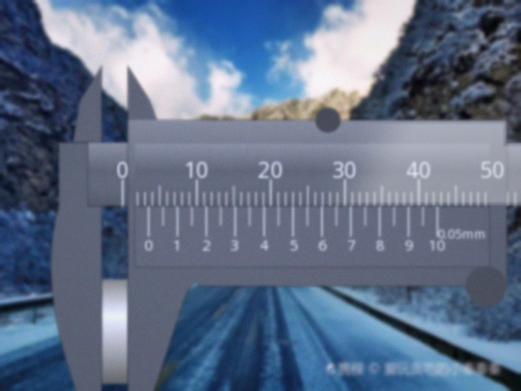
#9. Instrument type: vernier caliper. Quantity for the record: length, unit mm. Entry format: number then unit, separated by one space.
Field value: 3.5 mm
